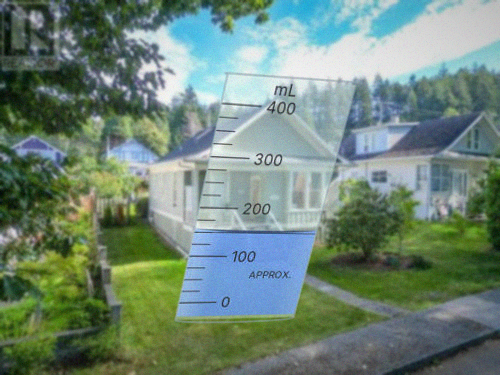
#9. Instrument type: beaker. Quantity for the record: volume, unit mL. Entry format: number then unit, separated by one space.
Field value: 150 mL
